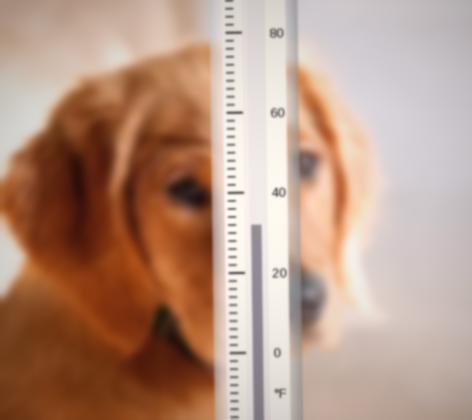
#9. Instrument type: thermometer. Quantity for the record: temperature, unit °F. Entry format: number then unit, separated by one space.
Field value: 32 °F
